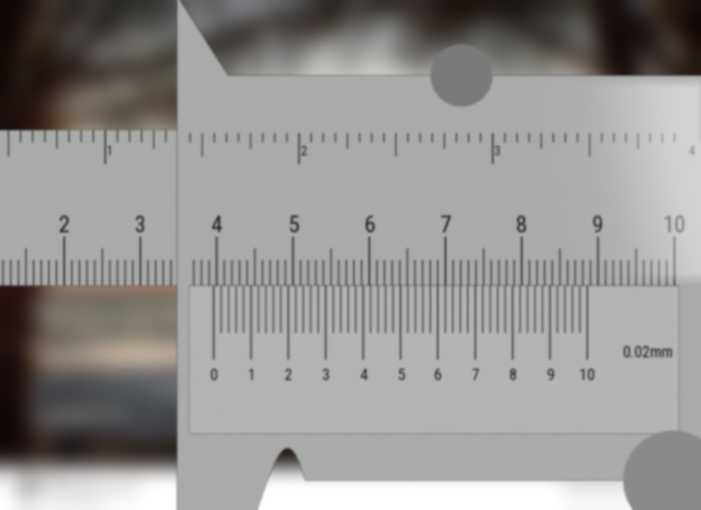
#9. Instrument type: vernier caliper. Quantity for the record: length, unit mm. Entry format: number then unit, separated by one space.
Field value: 39.6 mm
